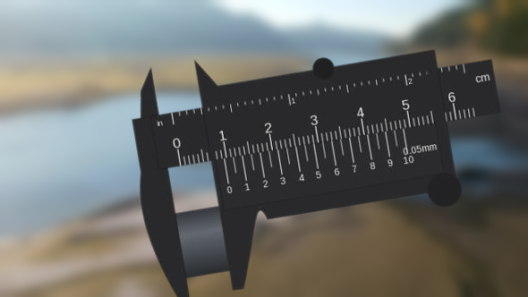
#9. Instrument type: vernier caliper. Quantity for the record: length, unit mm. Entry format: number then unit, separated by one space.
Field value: 9.5 mm
